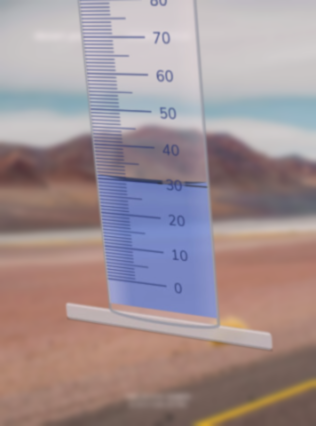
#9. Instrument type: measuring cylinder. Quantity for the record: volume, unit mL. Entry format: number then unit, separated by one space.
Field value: 30 mL
